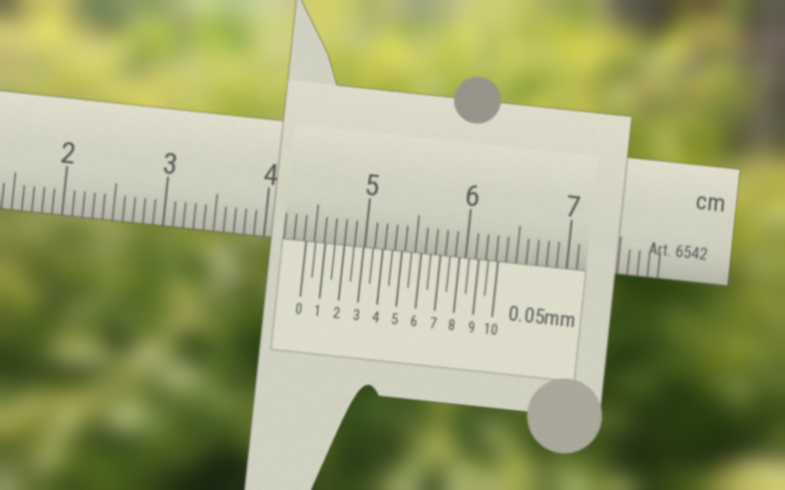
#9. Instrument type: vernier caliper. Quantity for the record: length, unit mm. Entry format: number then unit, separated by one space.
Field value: 44.2 mm
